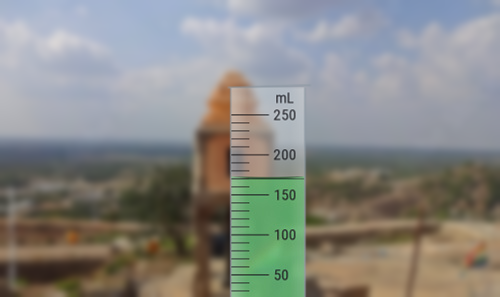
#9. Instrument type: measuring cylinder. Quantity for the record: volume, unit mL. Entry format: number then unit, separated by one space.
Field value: 170 mL
